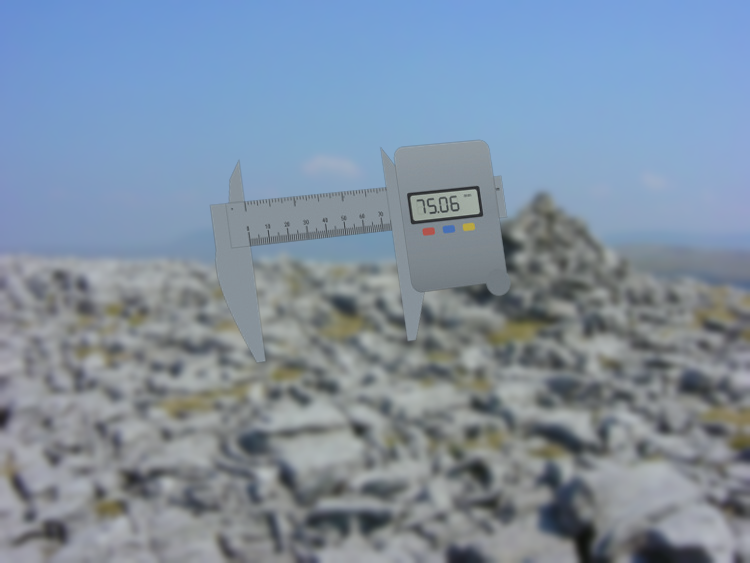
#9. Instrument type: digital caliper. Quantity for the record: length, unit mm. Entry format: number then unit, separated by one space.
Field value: 75.06 mm
